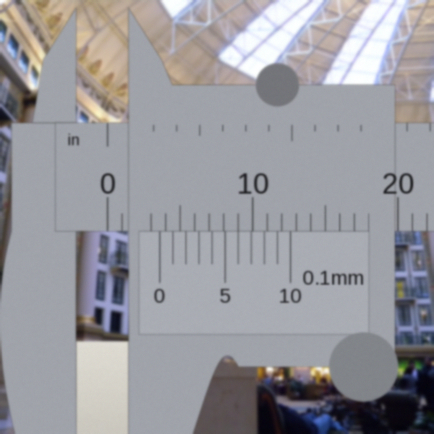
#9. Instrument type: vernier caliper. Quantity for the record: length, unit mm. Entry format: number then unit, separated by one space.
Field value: 3.6 mm
